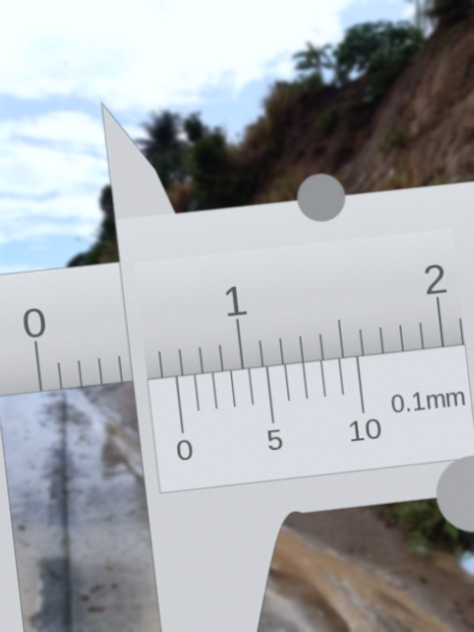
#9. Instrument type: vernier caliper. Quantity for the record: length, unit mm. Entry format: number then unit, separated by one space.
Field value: 6.7 mm
